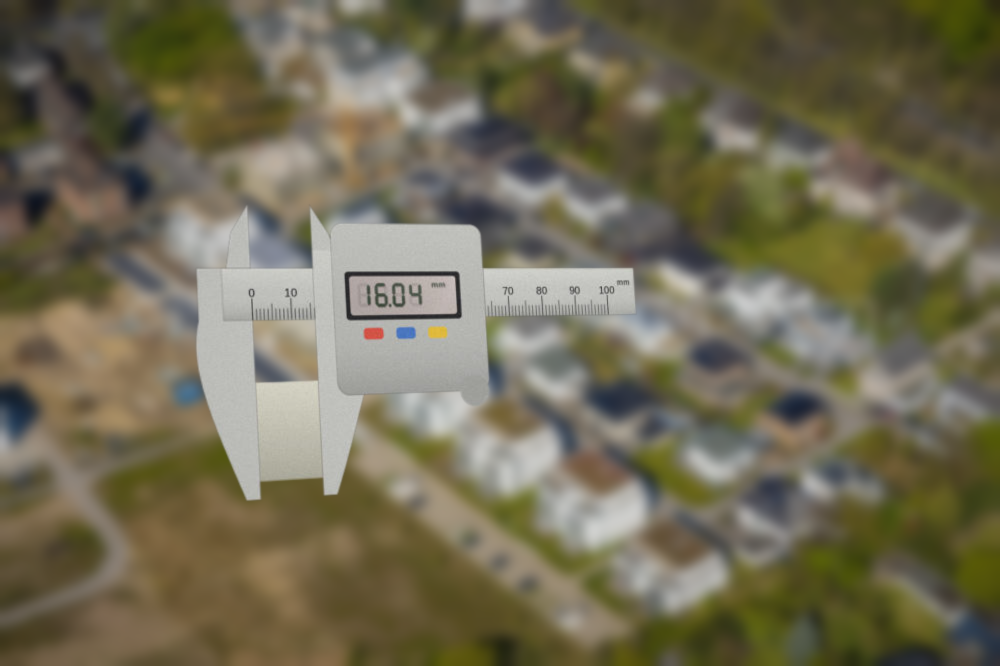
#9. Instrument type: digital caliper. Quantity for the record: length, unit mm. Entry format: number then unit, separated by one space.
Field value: 16.04 mm
